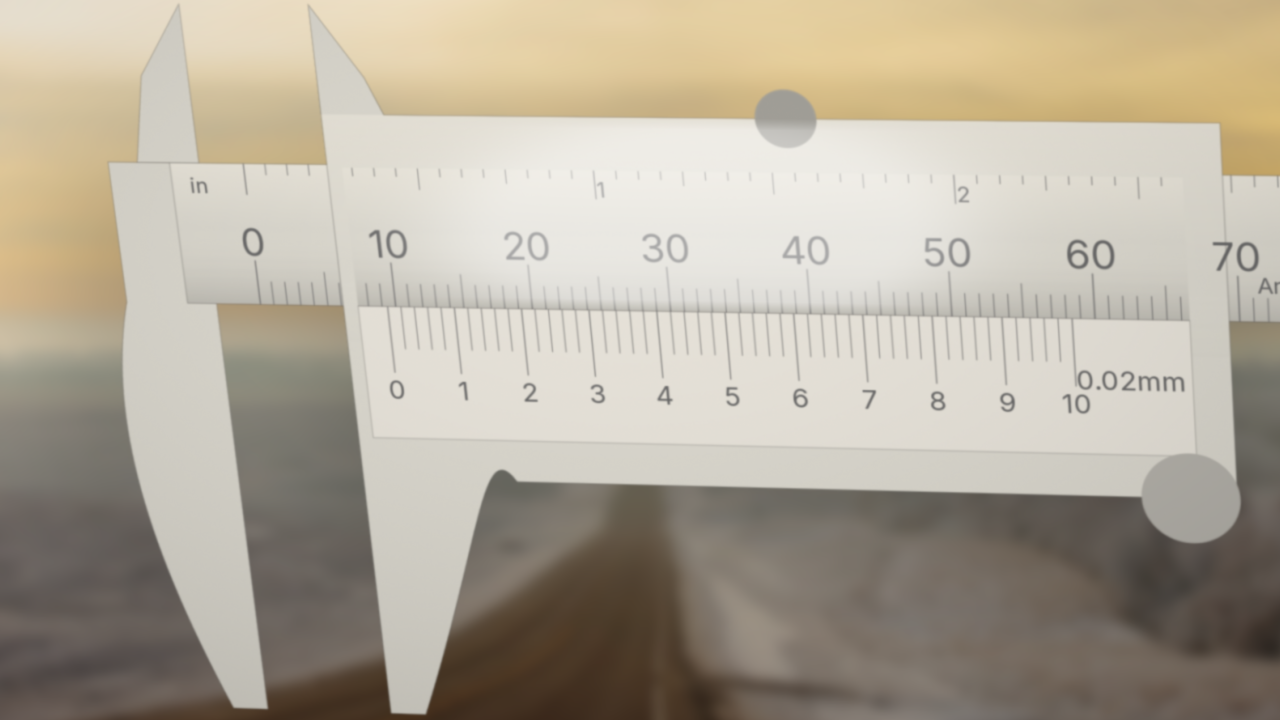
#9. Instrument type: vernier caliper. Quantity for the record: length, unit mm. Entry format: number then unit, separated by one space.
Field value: 9.4 mm
